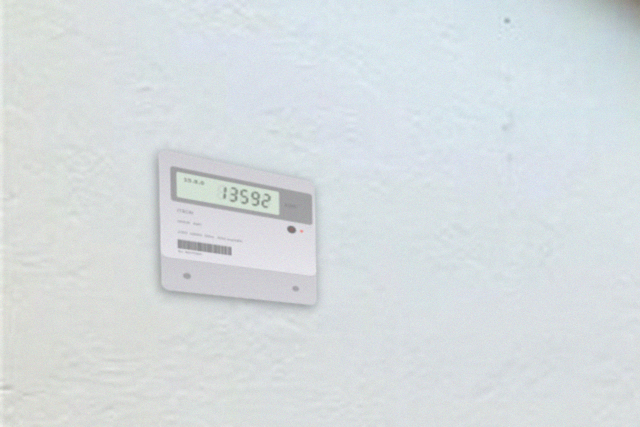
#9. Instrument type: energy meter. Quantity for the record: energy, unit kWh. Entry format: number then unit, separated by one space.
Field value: 13592 kWh
